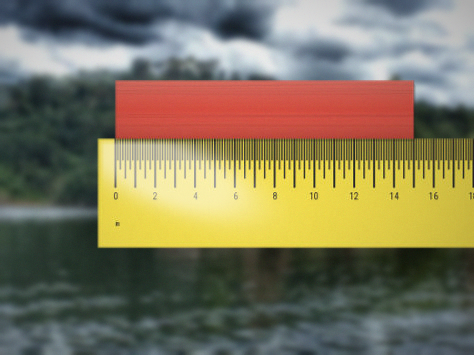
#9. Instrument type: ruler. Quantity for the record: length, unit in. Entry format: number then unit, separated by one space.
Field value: 15 in
